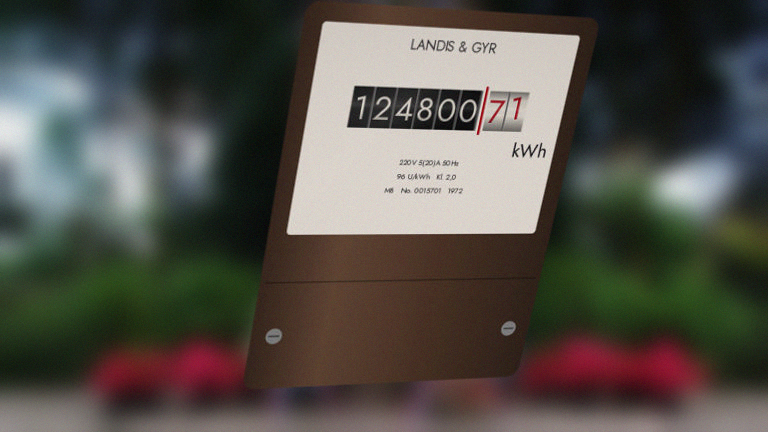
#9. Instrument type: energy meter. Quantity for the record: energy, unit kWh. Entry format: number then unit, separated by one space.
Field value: 124800.71 kWh
